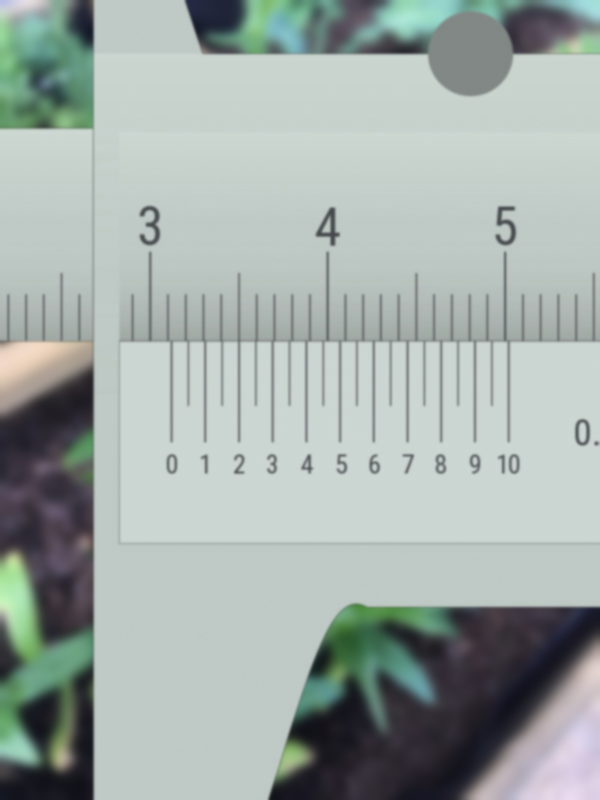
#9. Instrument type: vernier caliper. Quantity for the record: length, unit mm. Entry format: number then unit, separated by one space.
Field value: 31.2 mm
